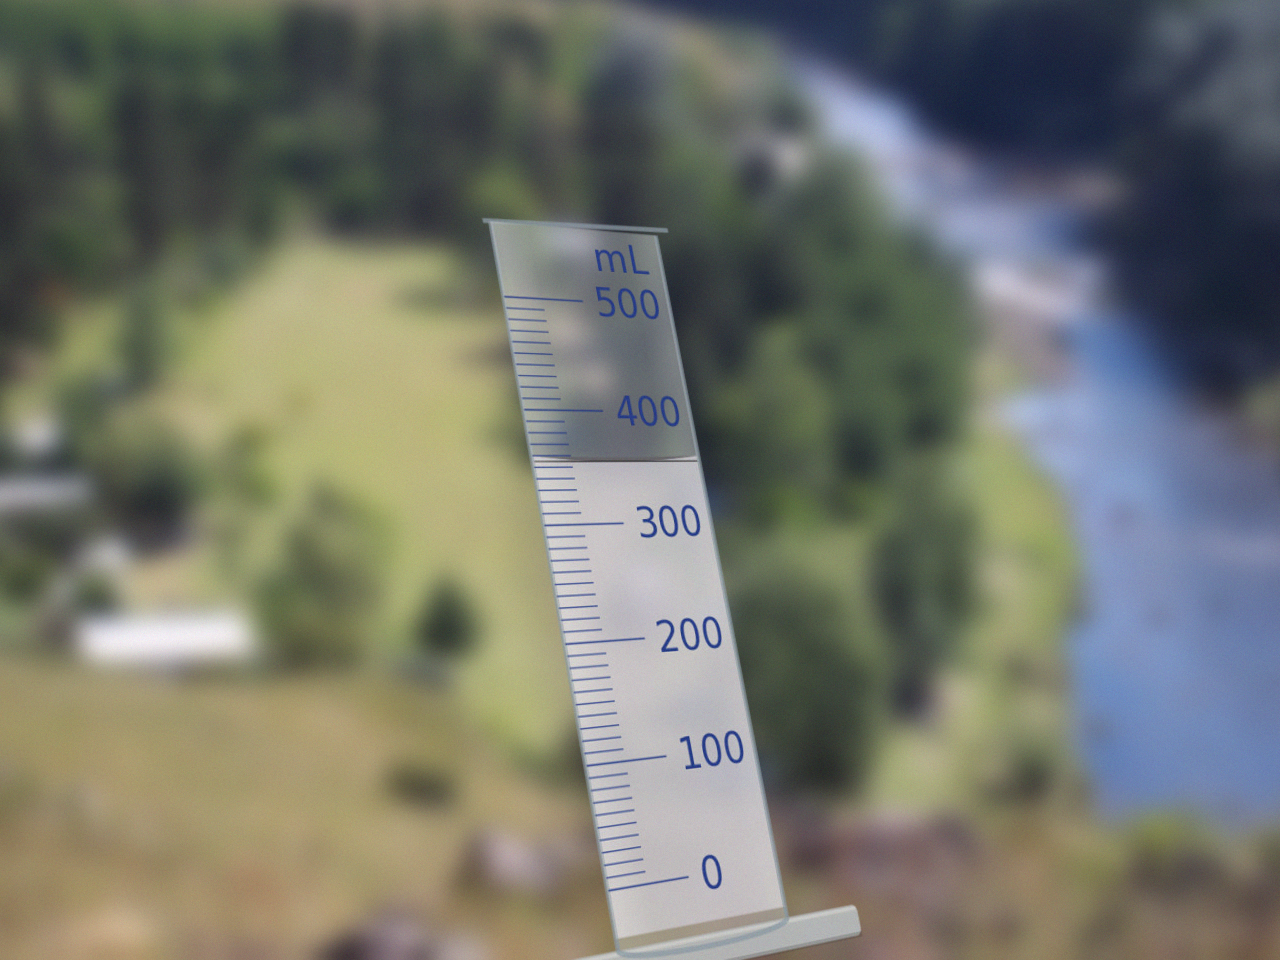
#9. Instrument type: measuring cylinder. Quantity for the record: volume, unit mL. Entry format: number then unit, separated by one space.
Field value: 355 mL
